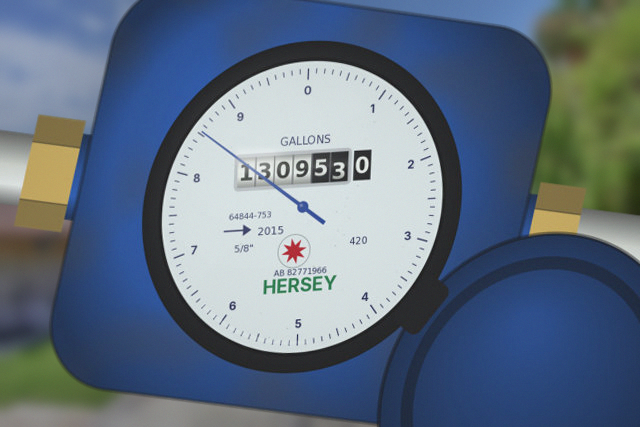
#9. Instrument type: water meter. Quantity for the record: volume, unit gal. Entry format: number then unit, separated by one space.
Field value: 1309528.5 gal
